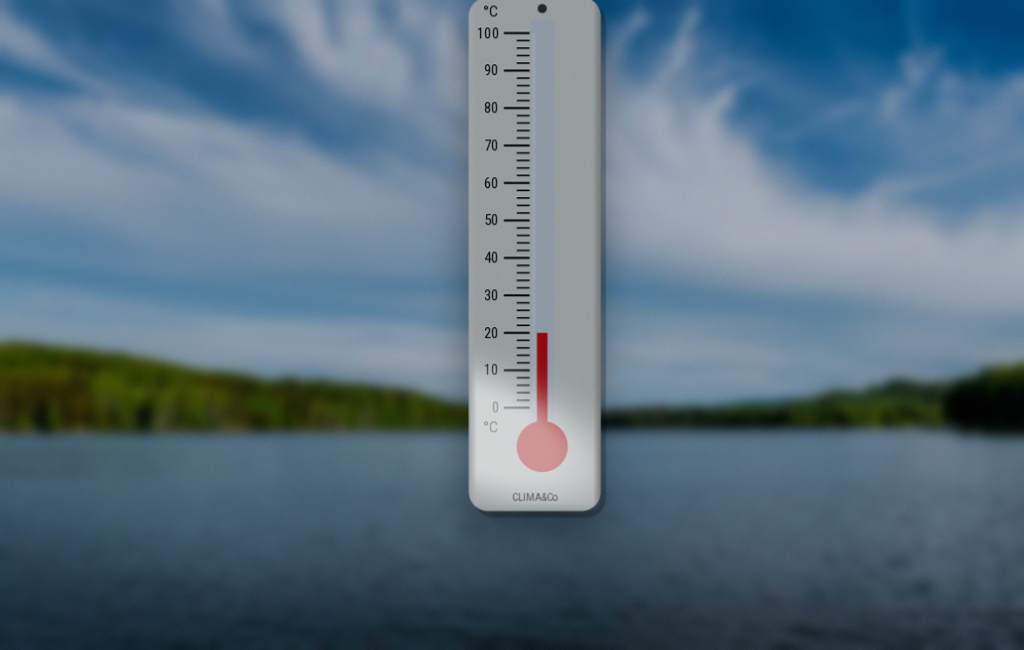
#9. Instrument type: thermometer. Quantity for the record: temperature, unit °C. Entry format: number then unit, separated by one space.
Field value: 20 °C
